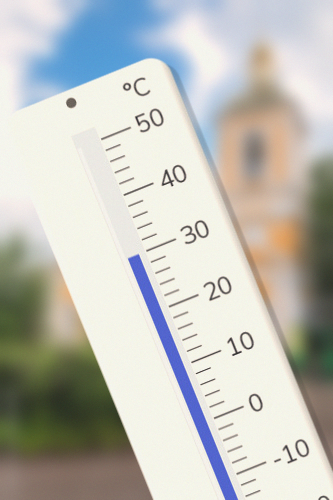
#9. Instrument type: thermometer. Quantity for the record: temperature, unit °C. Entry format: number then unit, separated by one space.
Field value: 30 °C
